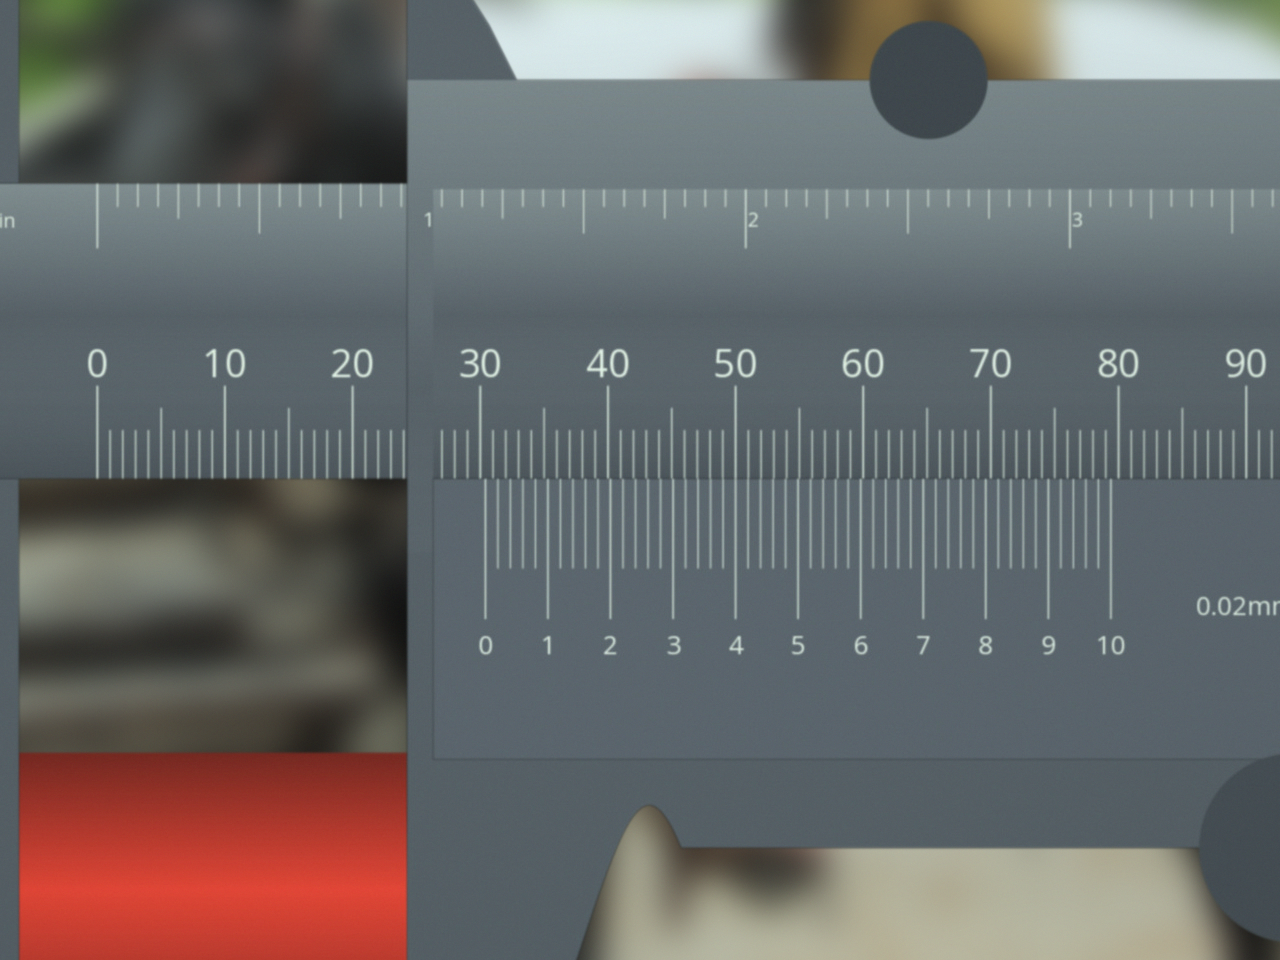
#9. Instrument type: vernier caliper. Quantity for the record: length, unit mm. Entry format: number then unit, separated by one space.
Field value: 30.4 mm
